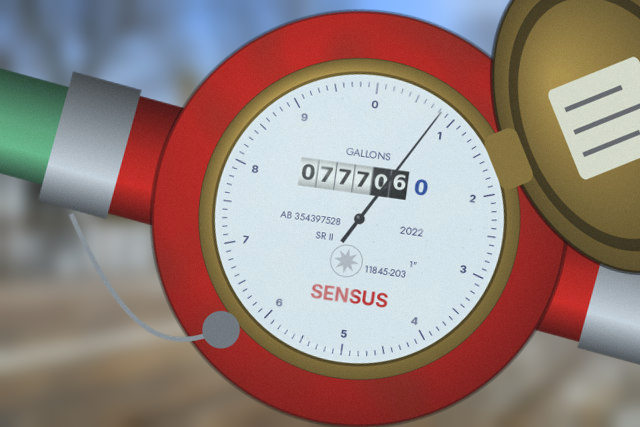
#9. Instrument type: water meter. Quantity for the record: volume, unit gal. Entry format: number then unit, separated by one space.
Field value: 777060.8 gal
